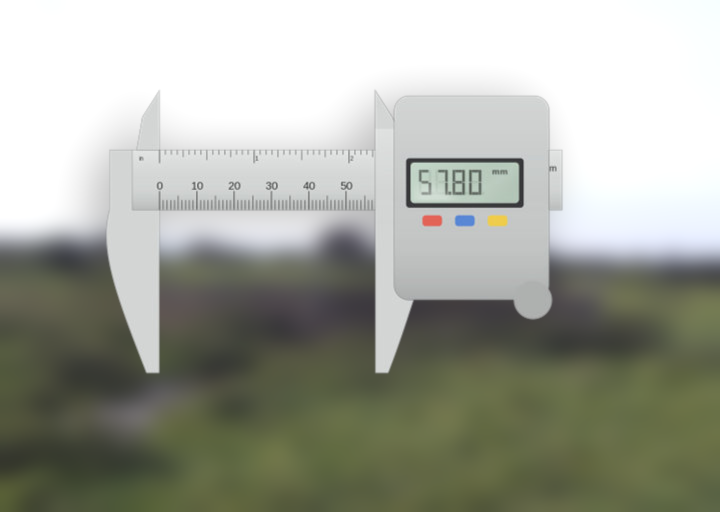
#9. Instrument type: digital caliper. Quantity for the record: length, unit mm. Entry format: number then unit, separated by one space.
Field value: 57.80 mm
